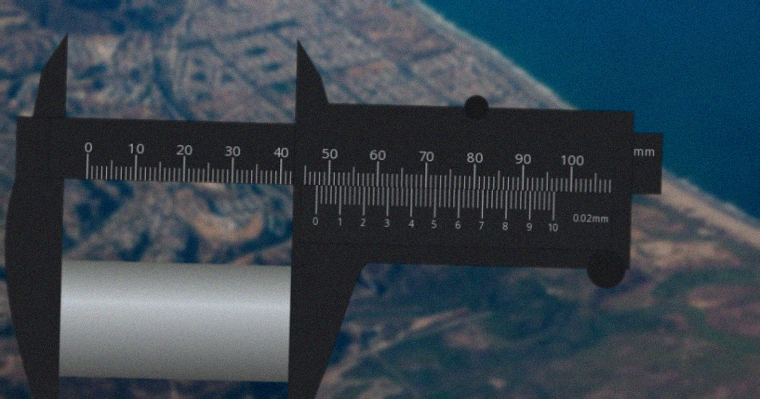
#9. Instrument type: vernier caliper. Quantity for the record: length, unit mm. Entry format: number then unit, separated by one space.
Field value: 47.5 mm
